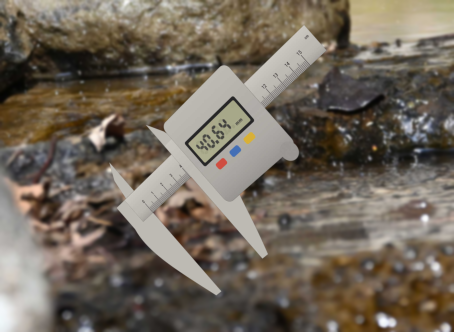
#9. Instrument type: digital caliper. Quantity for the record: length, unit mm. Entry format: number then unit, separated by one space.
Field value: 40.64 mm
